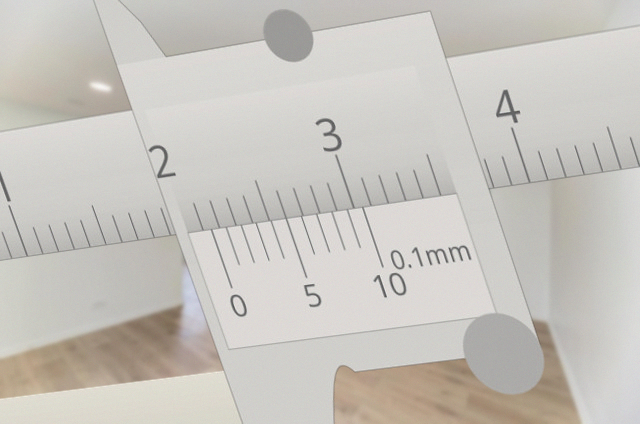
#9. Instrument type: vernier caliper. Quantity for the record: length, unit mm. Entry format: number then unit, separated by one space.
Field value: 21.5 mm
